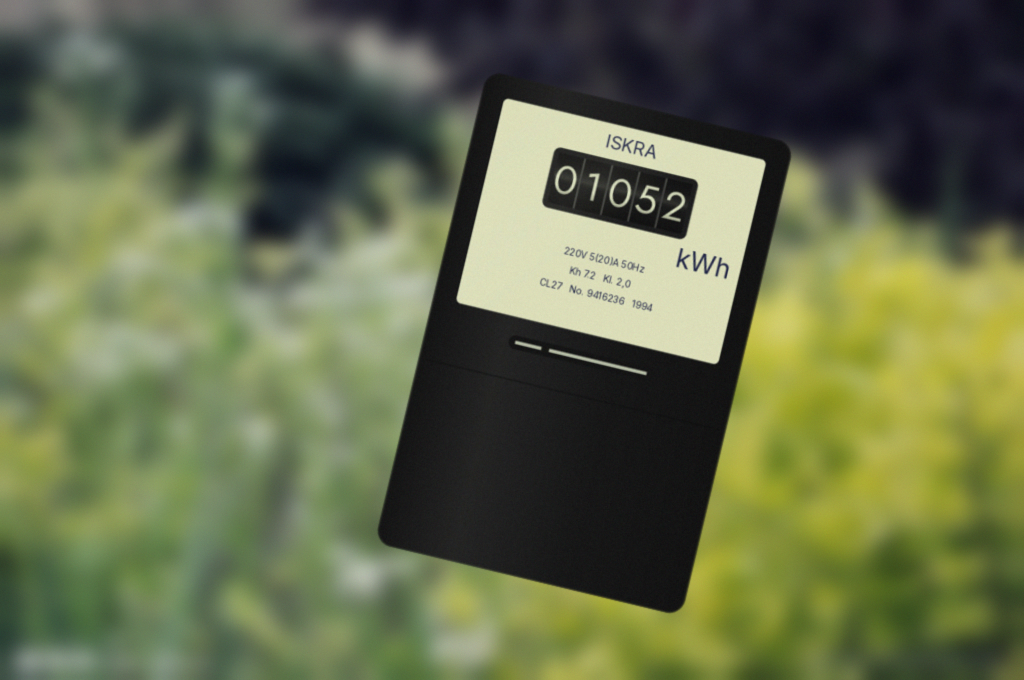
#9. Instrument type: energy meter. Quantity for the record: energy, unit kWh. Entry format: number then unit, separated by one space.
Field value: 1052 kWh
